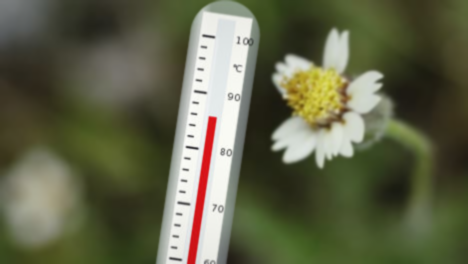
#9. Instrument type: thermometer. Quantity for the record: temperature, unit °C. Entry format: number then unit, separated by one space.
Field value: 86 °C
